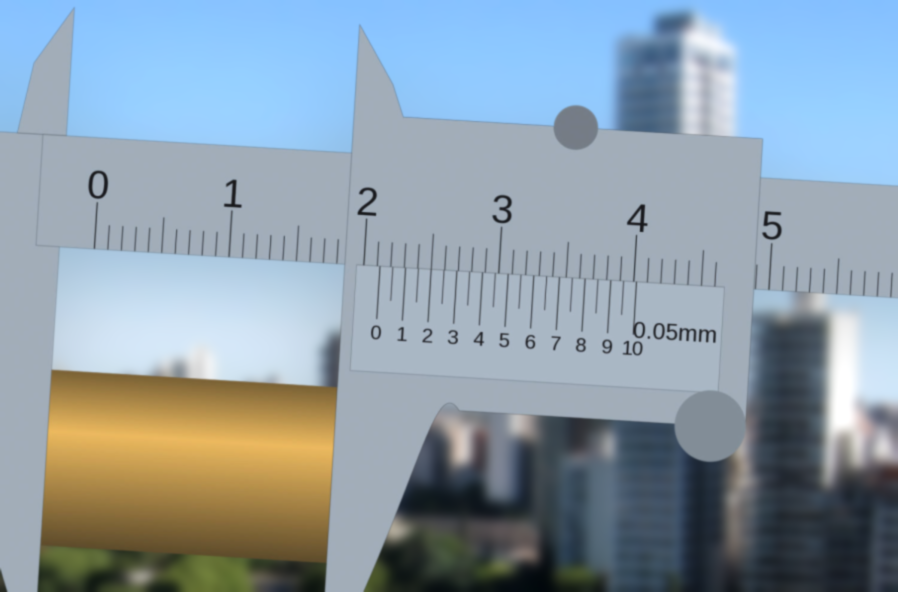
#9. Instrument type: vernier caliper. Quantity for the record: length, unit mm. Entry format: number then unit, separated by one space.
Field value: 21.2 mm
